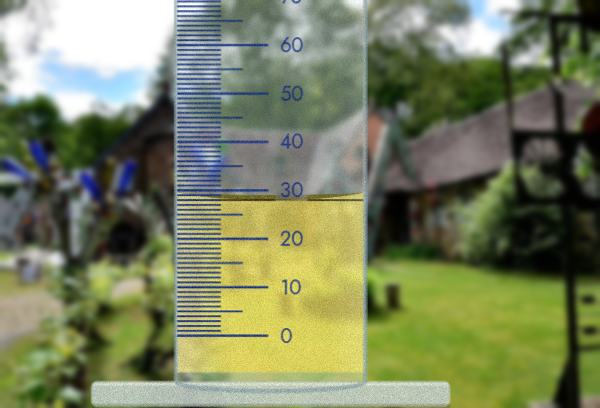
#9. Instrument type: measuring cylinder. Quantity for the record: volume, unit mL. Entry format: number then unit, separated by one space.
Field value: 28 mL
